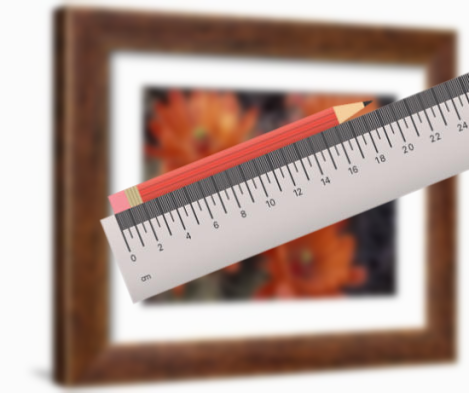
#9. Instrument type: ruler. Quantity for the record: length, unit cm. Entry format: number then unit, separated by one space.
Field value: 19 cm
